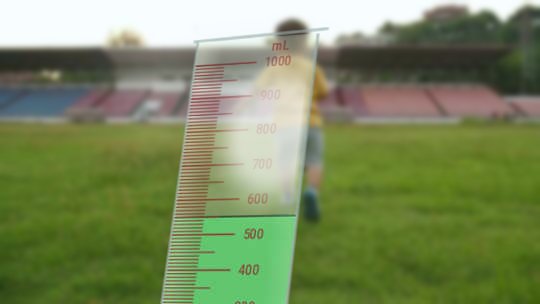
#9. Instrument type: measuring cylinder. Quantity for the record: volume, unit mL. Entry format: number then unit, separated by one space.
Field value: 550 mL
